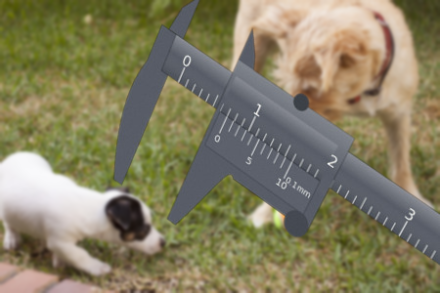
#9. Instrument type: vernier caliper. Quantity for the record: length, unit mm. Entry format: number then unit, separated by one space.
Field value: 7.0 mm
